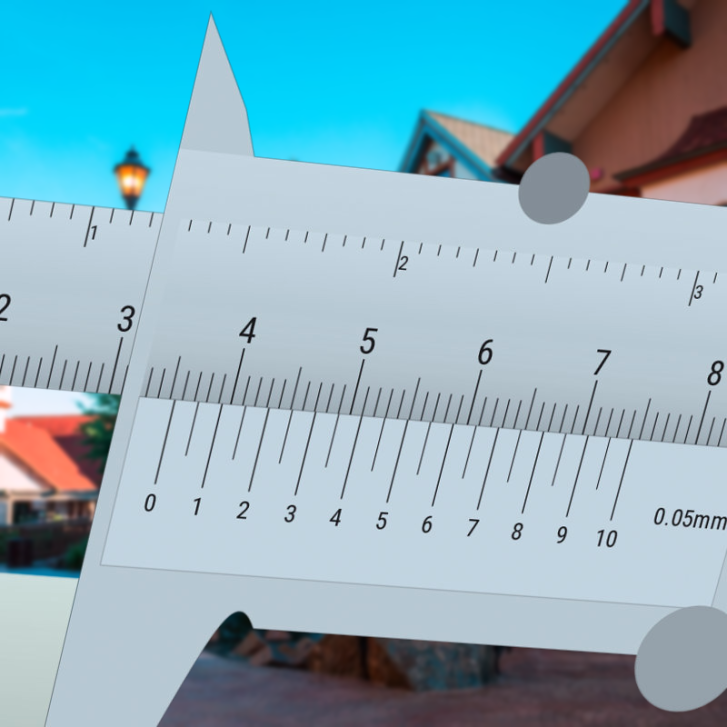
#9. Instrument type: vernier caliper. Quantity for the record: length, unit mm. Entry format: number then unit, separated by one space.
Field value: 35.4 mm
